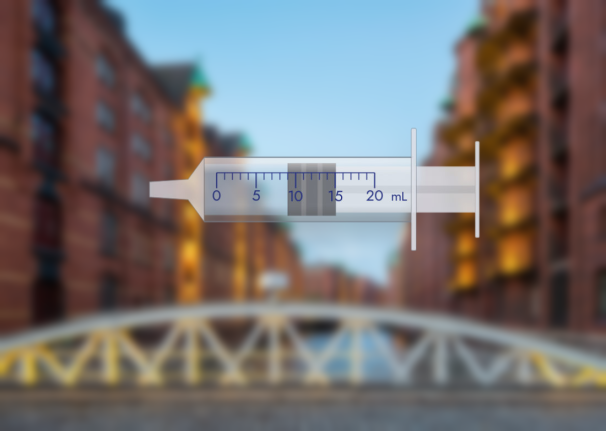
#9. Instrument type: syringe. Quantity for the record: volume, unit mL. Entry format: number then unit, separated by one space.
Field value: 9 mL
